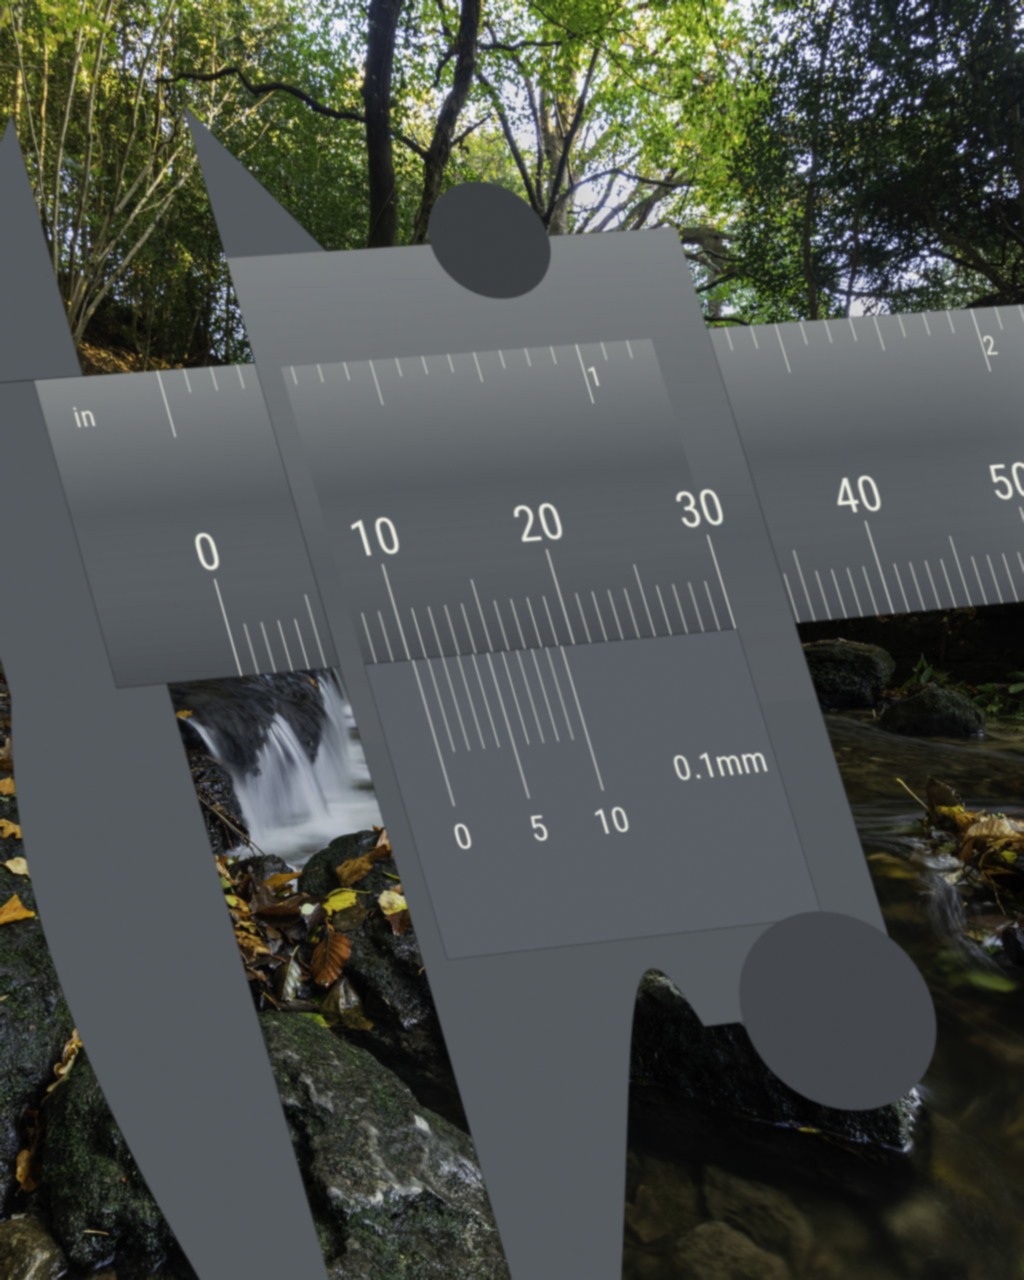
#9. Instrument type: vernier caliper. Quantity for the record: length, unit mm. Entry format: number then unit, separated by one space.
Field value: 10.2 mm
